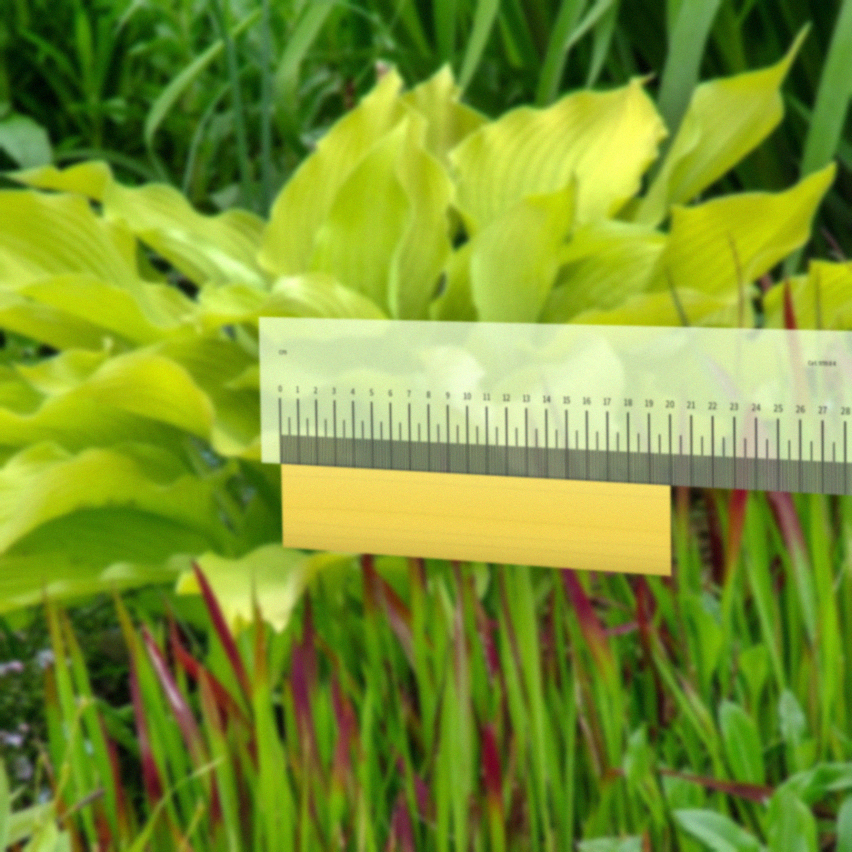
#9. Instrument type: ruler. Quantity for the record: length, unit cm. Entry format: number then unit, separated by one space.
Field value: 20 cm
